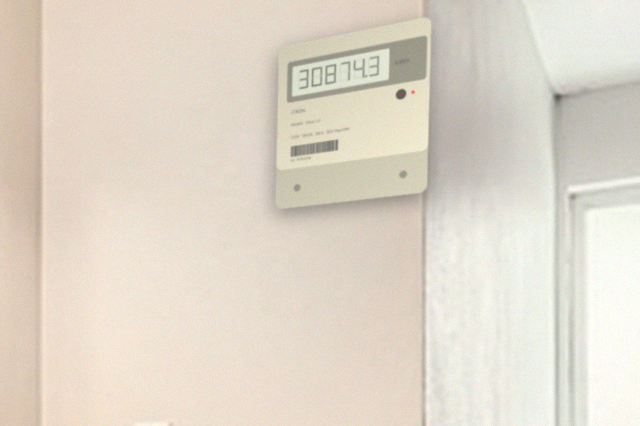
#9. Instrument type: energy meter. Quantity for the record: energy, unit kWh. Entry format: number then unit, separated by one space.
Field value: 30874.3 kWh
